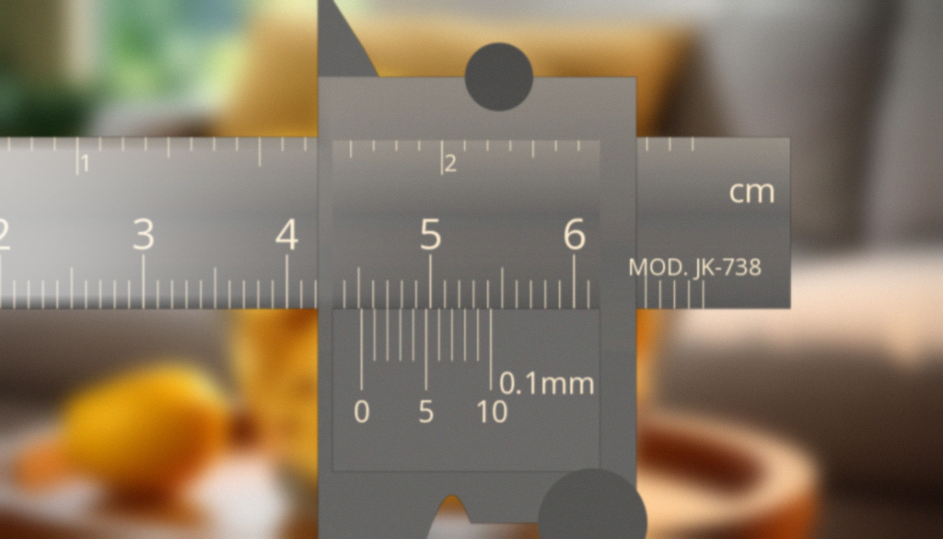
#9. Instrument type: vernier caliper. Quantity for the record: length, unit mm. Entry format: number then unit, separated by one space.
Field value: 45.2 mm
